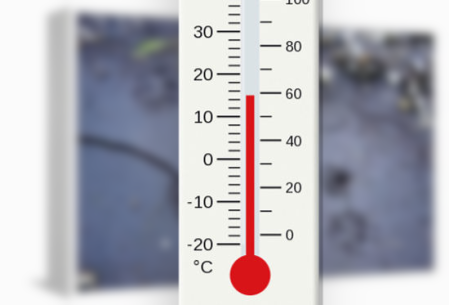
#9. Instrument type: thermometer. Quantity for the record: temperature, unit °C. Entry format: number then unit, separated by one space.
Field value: 15 °C
